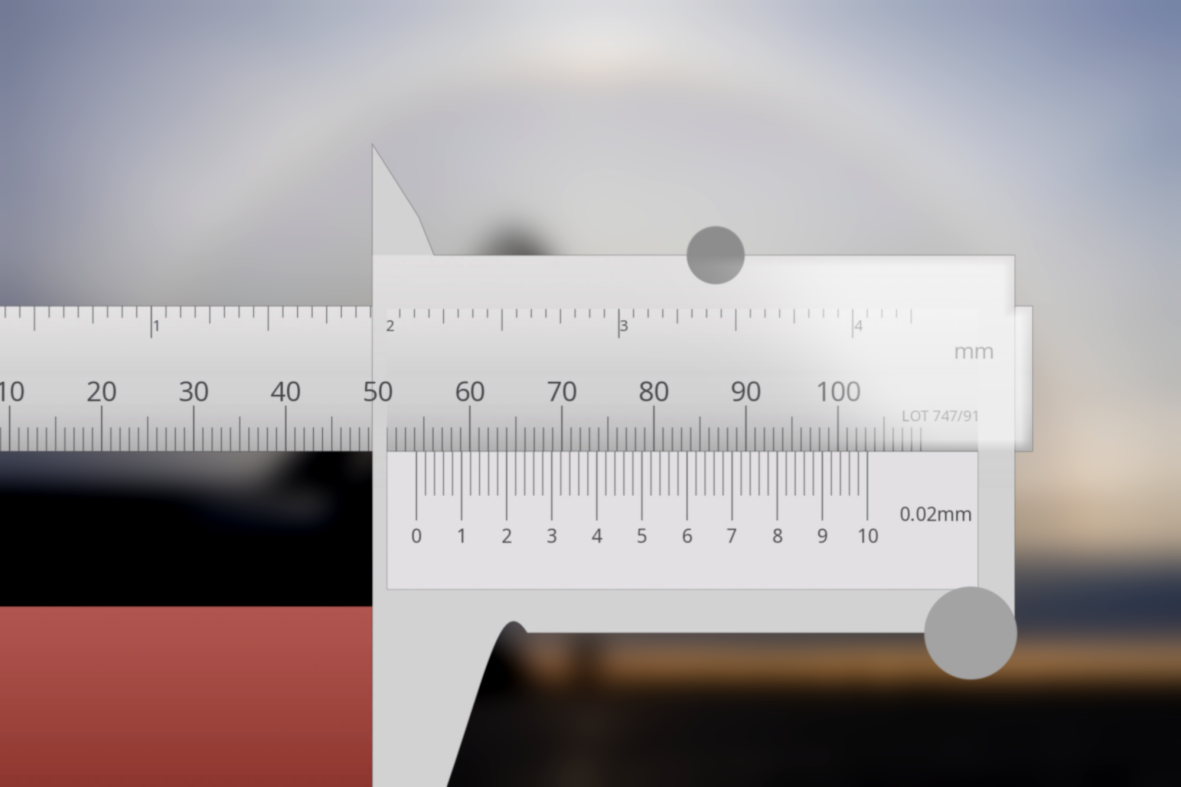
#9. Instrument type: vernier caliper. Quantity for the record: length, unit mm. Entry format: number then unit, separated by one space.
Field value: 54.2 mm
